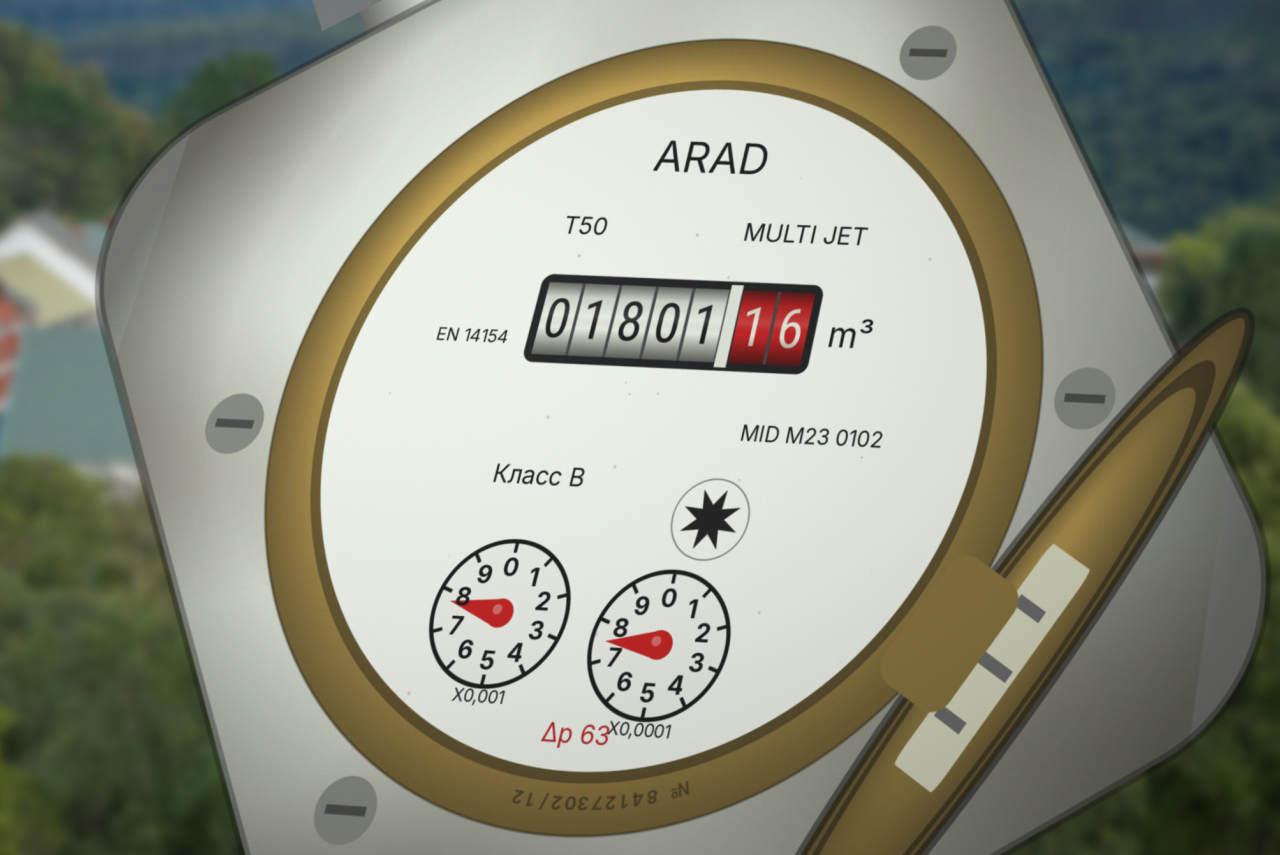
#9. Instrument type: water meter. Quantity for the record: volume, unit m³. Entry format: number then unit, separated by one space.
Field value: 1801.1677 m³
